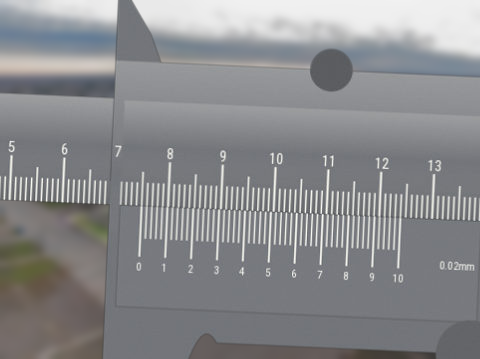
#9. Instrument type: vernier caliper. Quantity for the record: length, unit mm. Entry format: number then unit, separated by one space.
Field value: 75.0 mm
